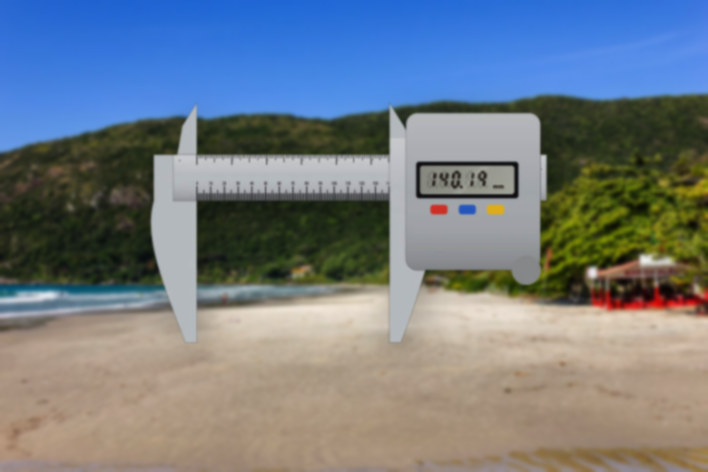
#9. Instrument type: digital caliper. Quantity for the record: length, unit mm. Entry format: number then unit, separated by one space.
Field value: 140.19 mm
